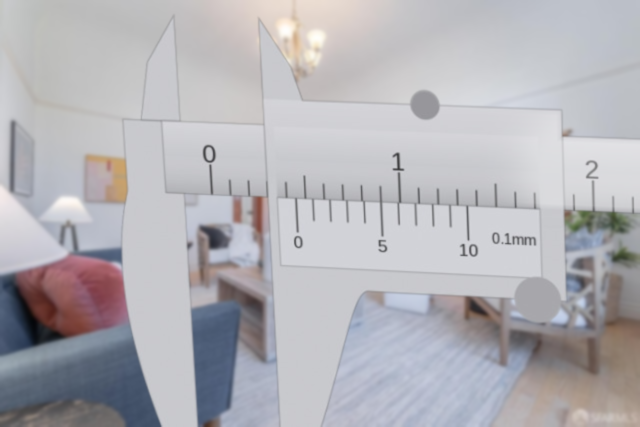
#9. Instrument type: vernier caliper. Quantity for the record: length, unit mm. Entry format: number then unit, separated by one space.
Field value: 4.5 mm
